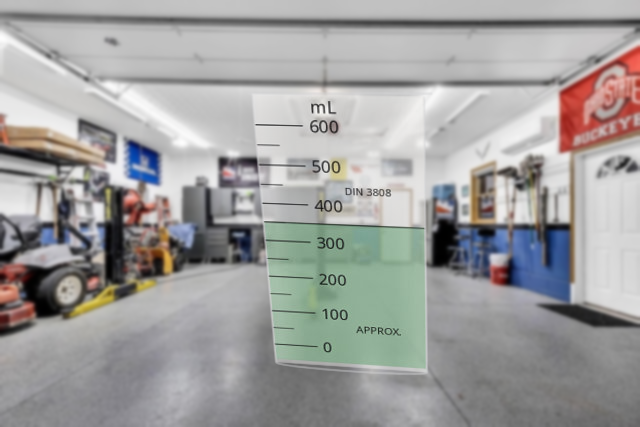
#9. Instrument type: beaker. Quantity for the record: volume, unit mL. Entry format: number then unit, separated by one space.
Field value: 350 mL
